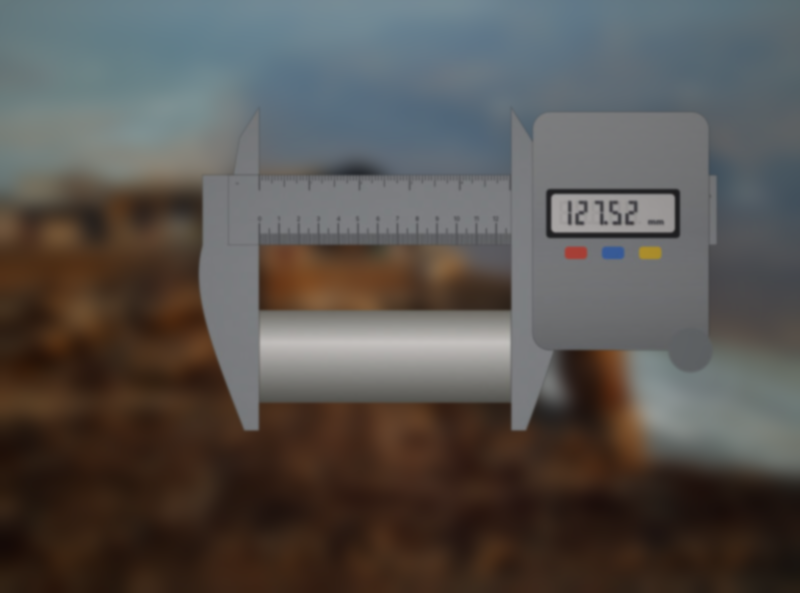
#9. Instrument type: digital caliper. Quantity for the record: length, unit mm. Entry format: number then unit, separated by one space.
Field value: 127.52 mm
